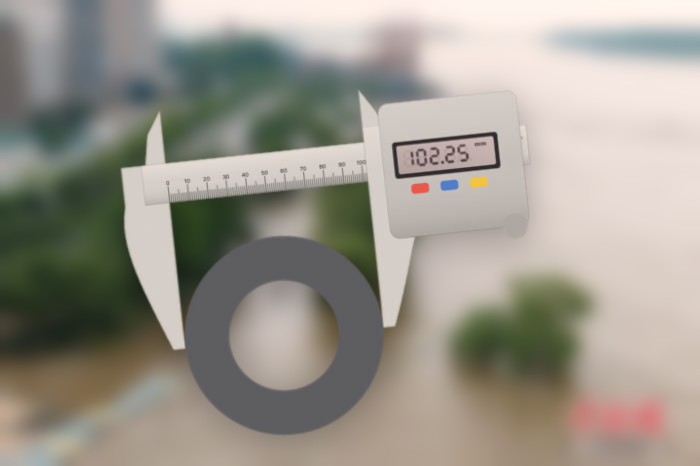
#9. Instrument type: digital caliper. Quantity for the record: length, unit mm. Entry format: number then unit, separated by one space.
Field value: 102.25 mm
